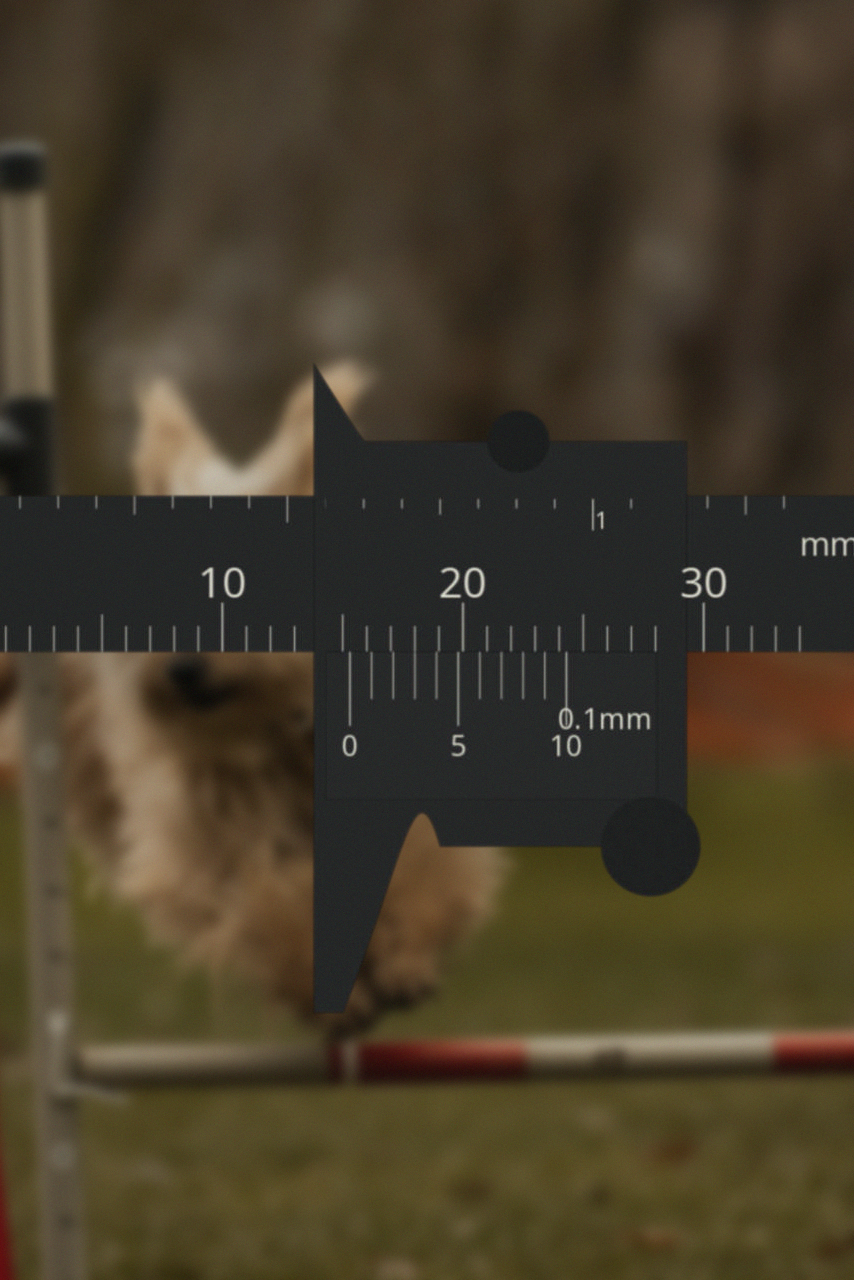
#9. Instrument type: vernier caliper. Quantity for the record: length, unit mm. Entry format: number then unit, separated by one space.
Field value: 15.3 mm
